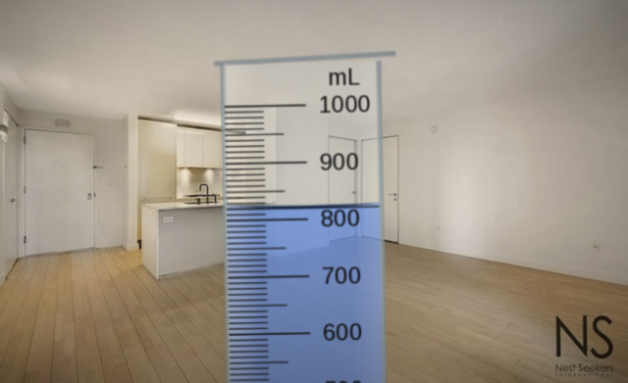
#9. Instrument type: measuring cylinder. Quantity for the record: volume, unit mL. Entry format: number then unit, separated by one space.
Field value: 820 mL
